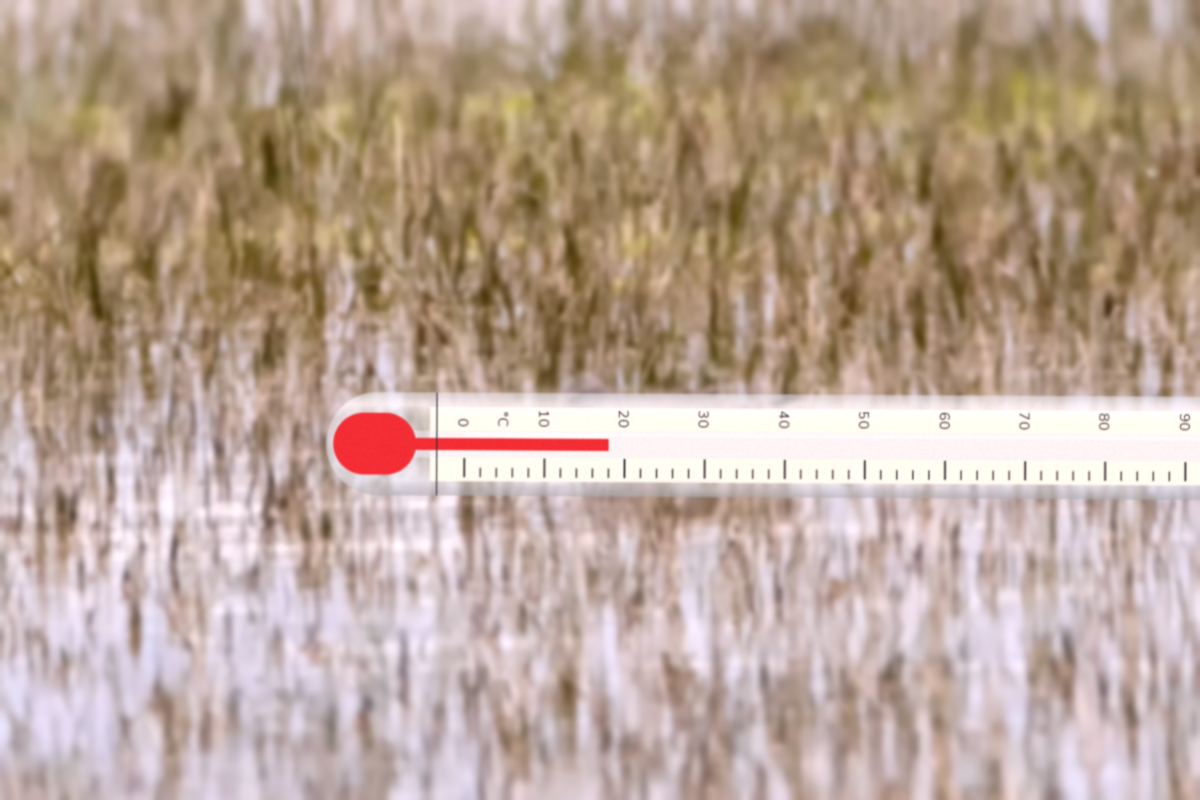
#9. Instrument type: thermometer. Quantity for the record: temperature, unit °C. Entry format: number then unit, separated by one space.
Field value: 18 °C
